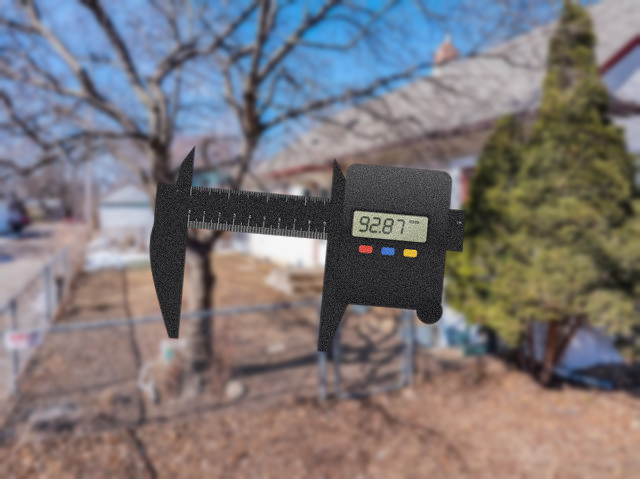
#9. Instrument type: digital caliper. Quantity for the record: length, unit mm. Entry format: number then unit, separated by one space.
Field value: 92.87 mm
